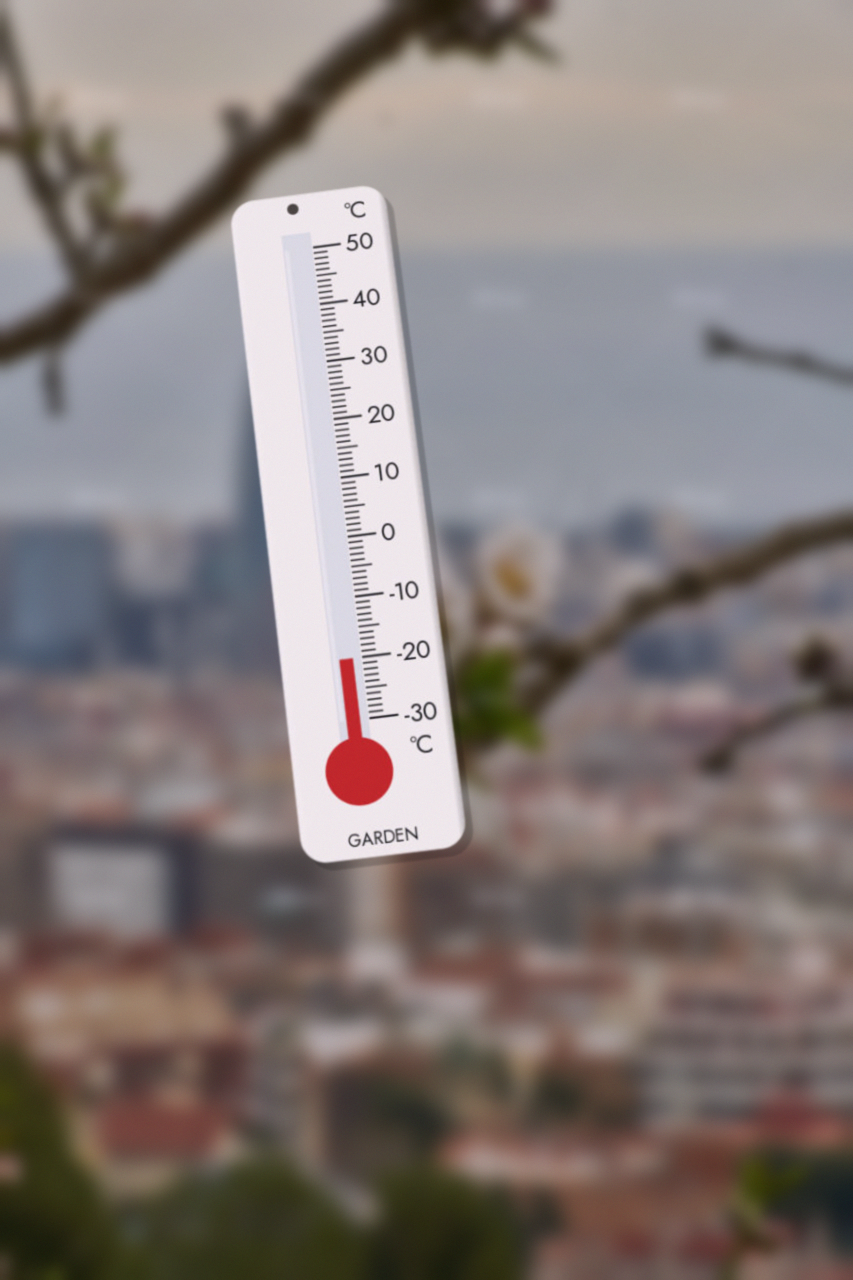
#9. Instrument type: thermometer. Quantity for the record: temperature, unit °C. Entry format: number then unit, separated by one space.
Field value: -20 °C
